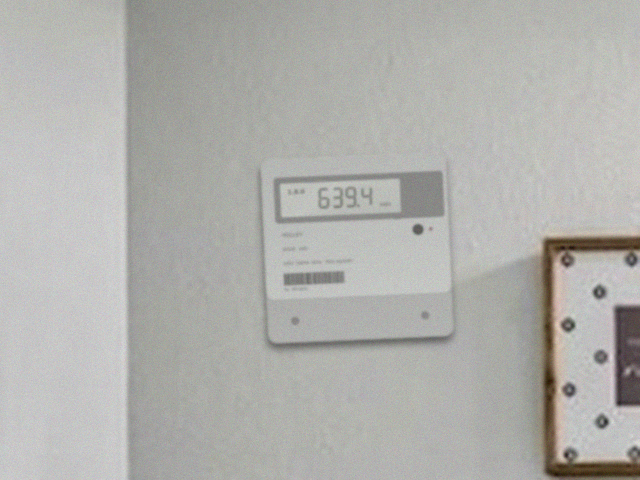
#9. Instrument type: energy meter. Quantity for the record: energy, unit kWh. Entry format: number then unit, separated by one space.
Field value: 639.4 kWh
